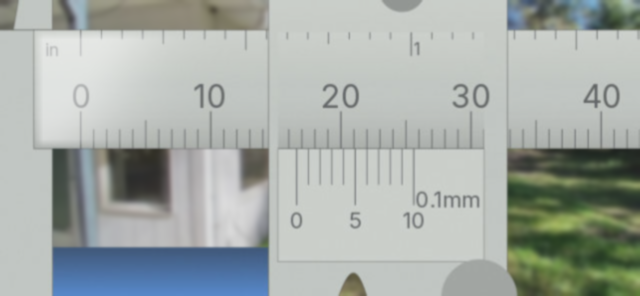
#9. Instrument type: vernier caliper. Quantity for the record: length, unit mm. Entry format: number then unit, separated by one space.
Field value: 16.6 mm
